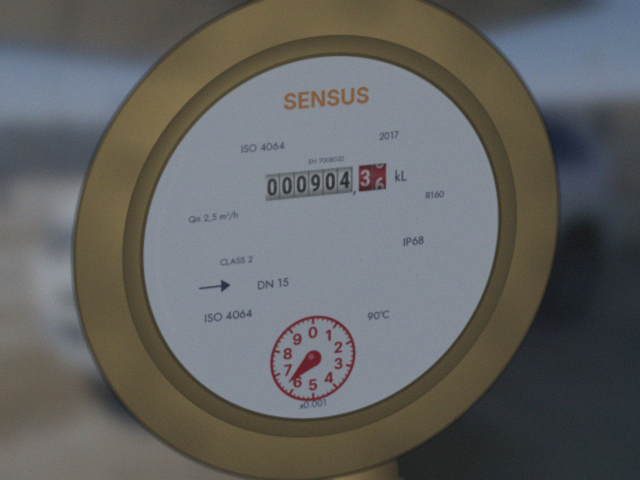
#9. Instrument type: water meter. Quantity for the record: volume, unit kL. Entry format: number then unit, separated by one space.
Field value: 904.356 kL
